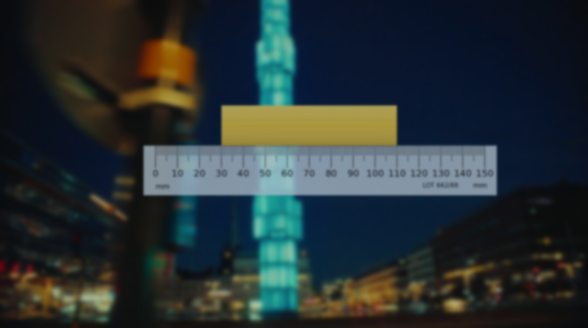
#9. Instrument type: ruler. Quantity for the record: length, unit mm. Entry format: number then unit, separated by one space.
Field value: 80 mm
